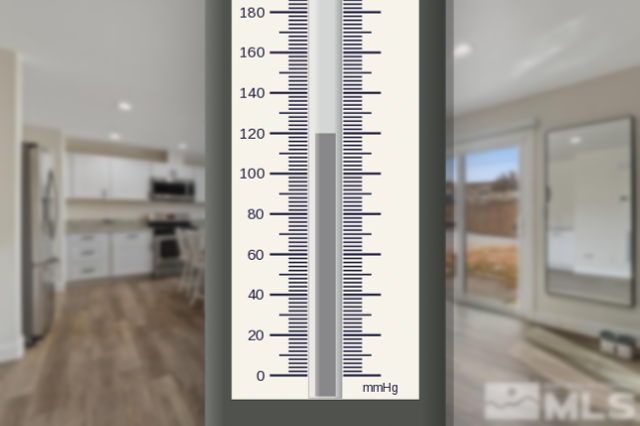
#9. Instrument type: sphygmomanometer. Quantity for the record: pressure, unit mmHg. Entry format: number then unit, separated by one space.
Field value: 120 mmHg
